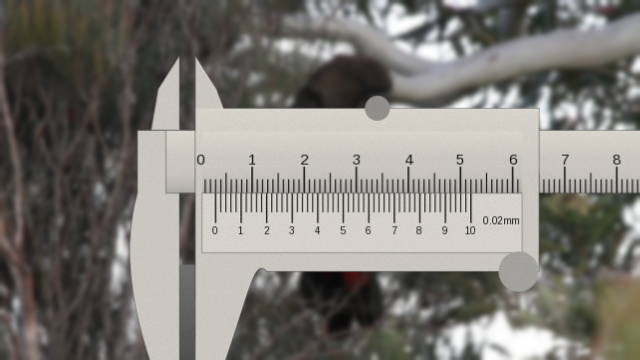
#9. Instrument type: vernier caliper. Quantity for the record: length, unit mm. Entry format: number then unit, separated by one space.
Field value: 3.0 mm
